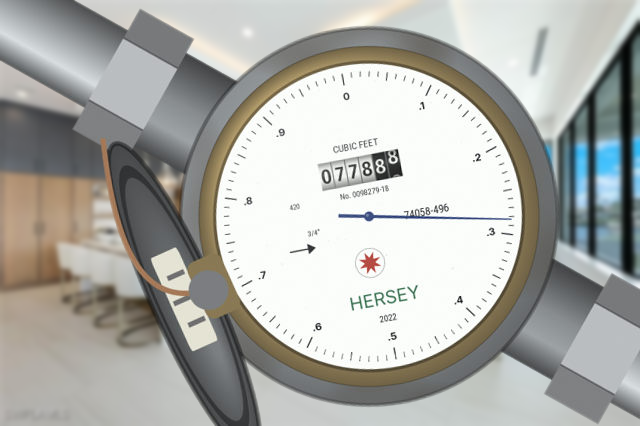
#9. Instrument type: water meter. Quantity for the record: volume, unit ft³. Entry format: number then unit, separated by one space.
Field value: 77888.28 ft³
